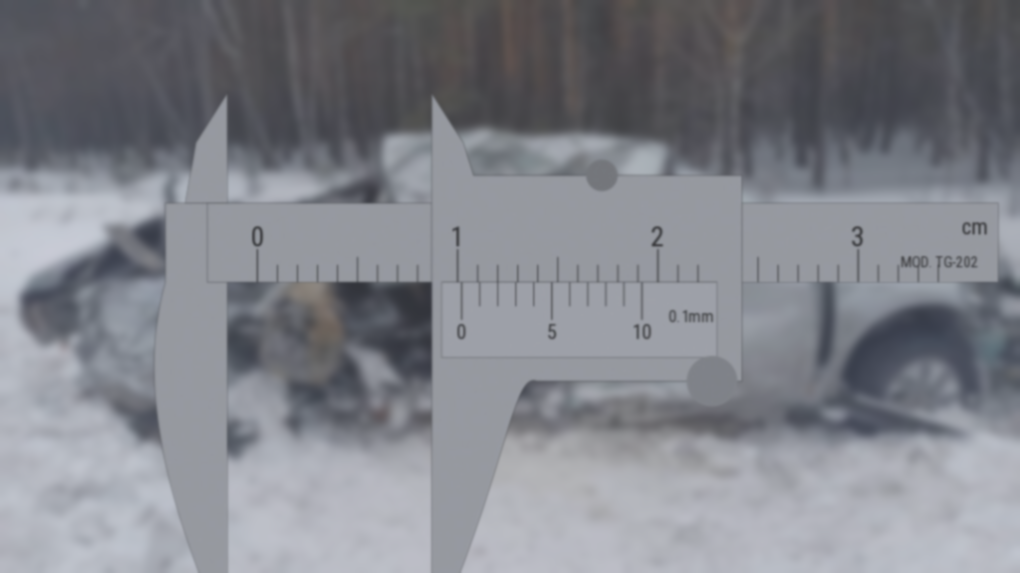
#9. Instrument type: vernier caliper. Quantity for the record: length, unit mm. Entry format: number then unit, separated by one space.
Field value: 10.2 mm
